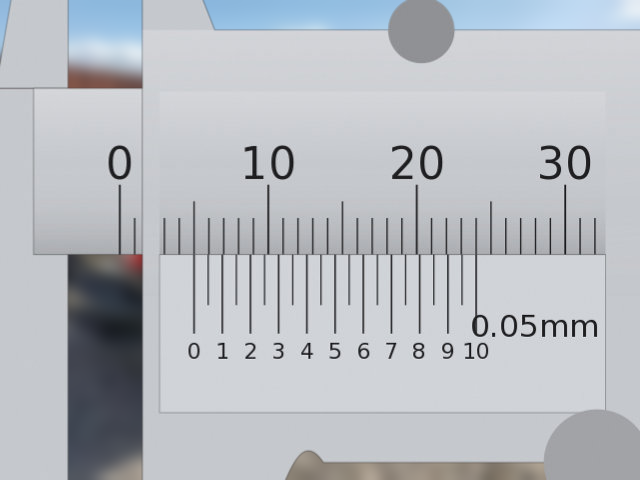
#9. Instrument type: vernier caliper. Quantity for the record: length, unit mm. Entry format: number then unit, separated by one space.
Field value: 5.0 mm
